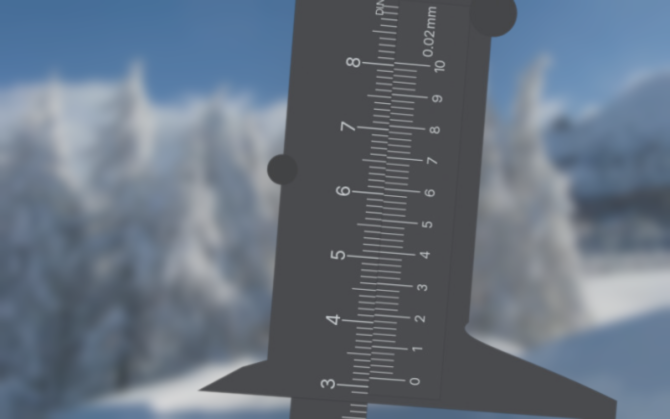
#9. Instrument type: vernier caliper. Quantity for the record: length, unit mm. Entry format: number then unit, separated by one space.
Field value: 31.4 mm
